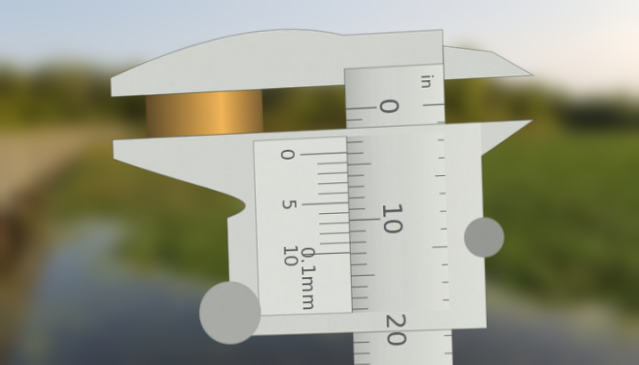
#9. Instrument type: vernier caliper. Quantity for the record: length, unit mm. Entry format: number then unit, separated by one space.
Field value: 3.9 mm
